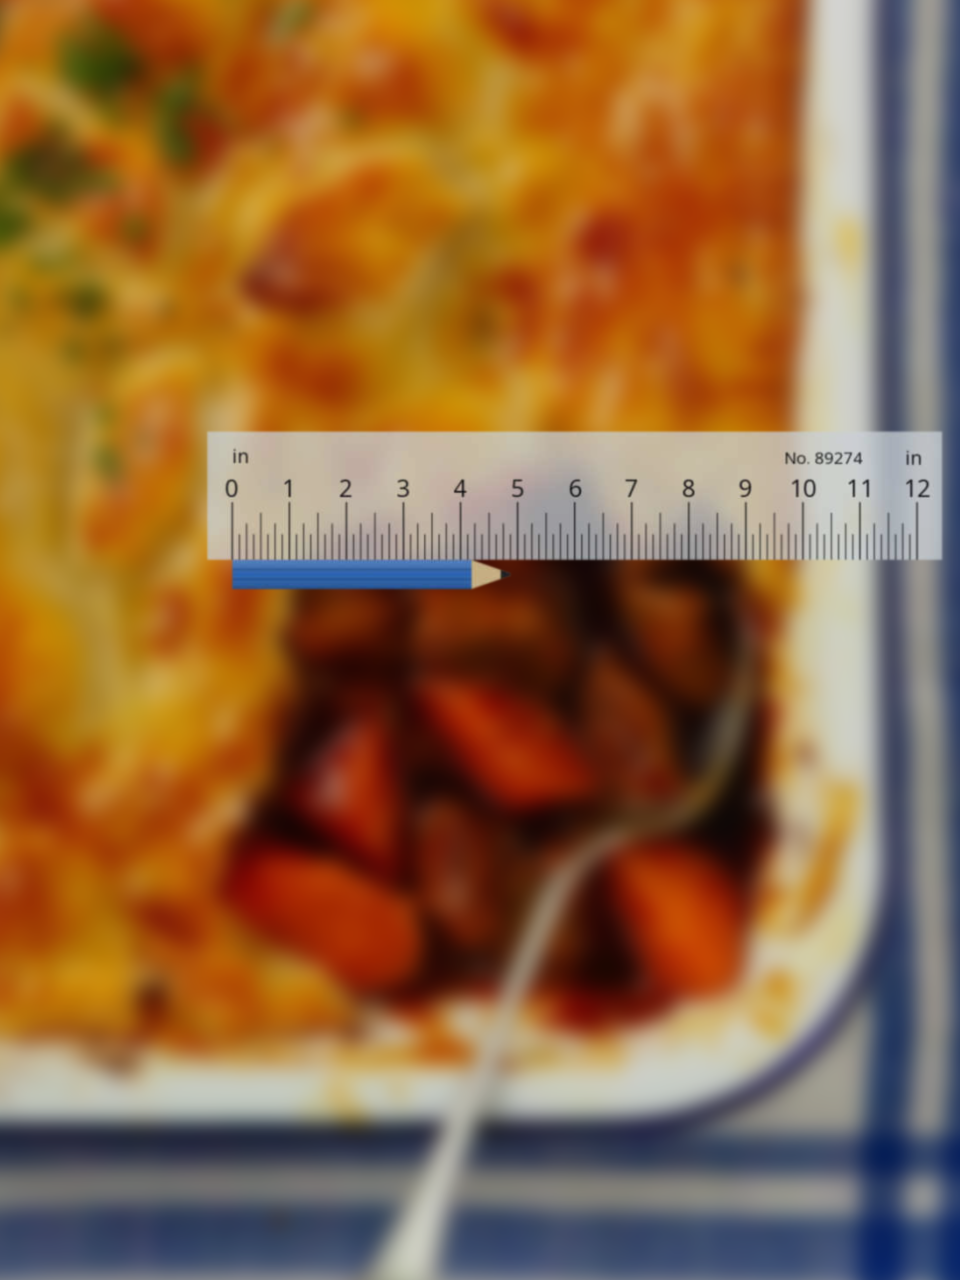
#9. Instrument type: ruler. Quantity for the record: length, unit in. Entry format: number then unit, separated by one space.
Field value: 4.875 in
